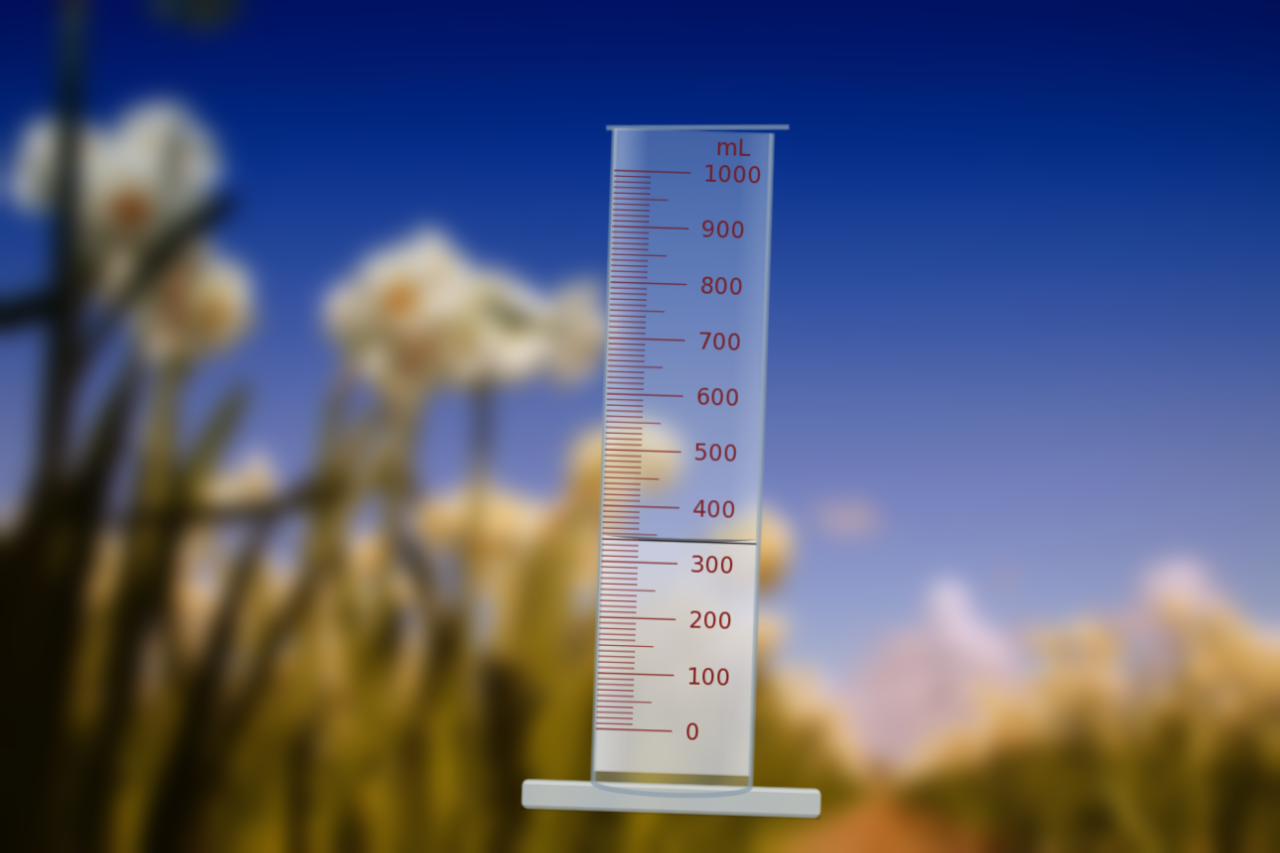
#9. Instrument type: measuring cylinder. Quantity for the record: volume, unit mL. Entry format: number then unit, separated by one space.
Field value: 340 mL
